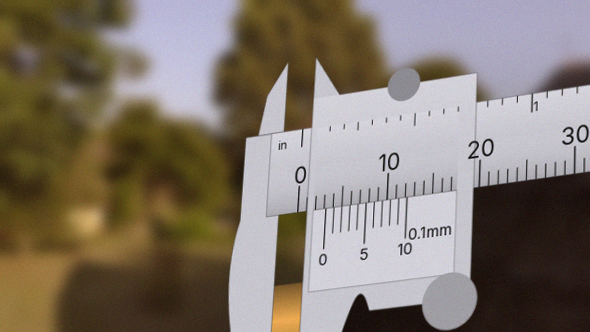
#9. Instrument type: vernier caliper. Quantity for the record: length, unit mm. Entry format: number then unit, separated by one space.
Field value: 3.2 mm
